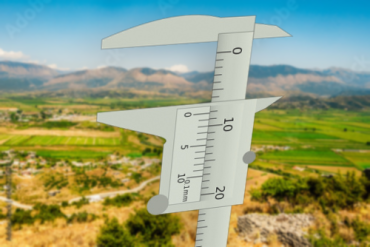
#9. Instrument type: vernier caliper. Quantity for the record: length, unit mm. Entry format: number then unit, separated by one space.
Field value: 8.2 mm
